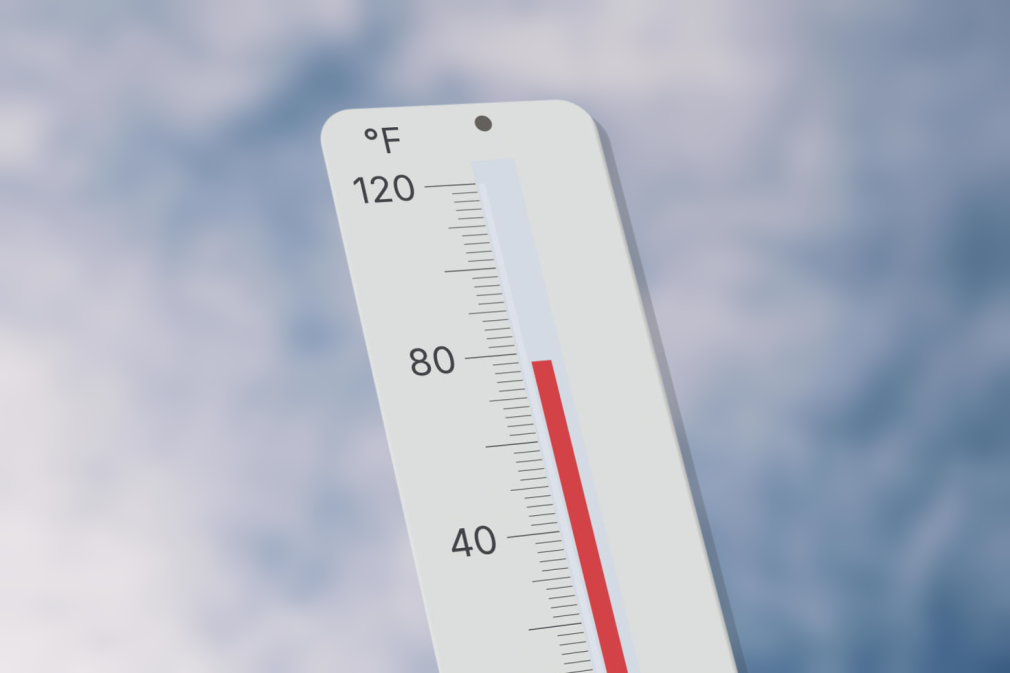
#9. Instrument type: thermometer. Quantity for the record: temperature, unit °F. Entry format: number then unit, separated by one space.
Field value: 78 °F
